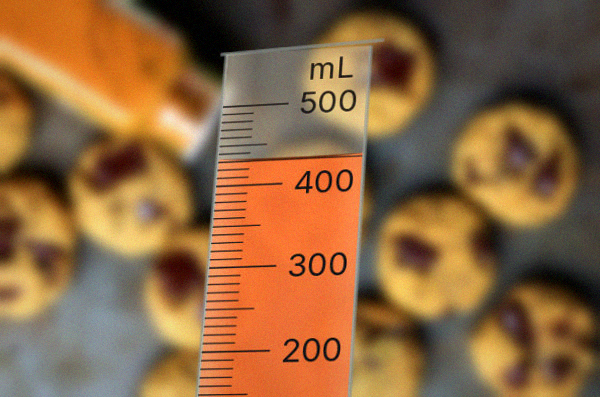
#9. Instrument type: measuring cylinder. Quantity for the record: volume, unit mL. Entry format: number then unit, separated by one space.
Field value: 430 mL
